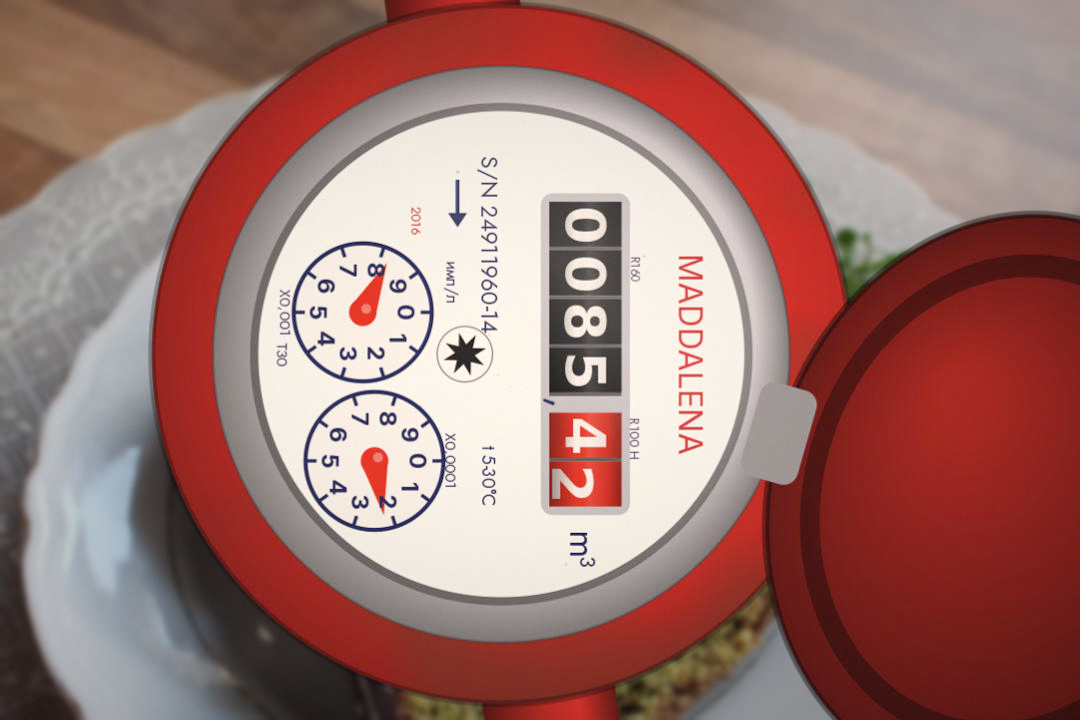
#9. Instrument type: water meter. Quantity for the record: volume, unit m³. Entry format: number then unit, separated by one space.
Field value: 85.4182 m³
